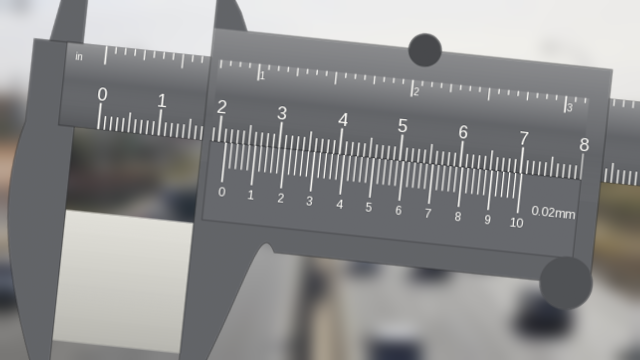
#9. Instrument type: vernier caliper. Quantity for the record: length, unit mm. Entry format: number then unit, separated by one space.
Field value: 21.2 mm
